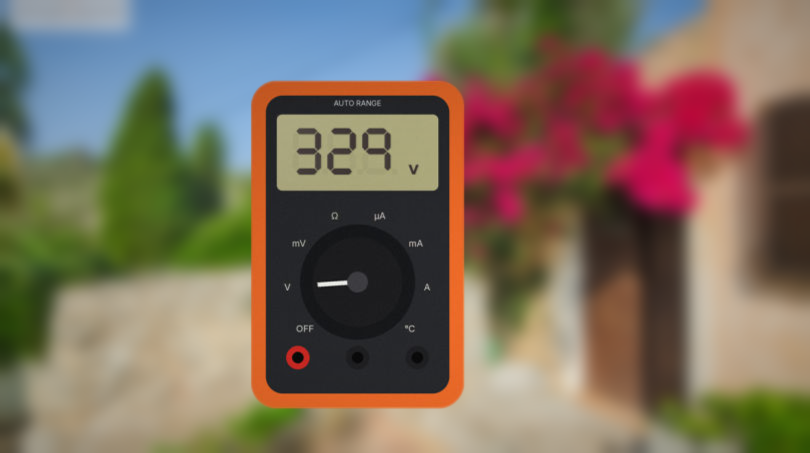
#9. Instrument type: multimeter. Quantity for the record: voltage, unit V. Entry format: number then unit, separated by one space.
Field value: 329 V
